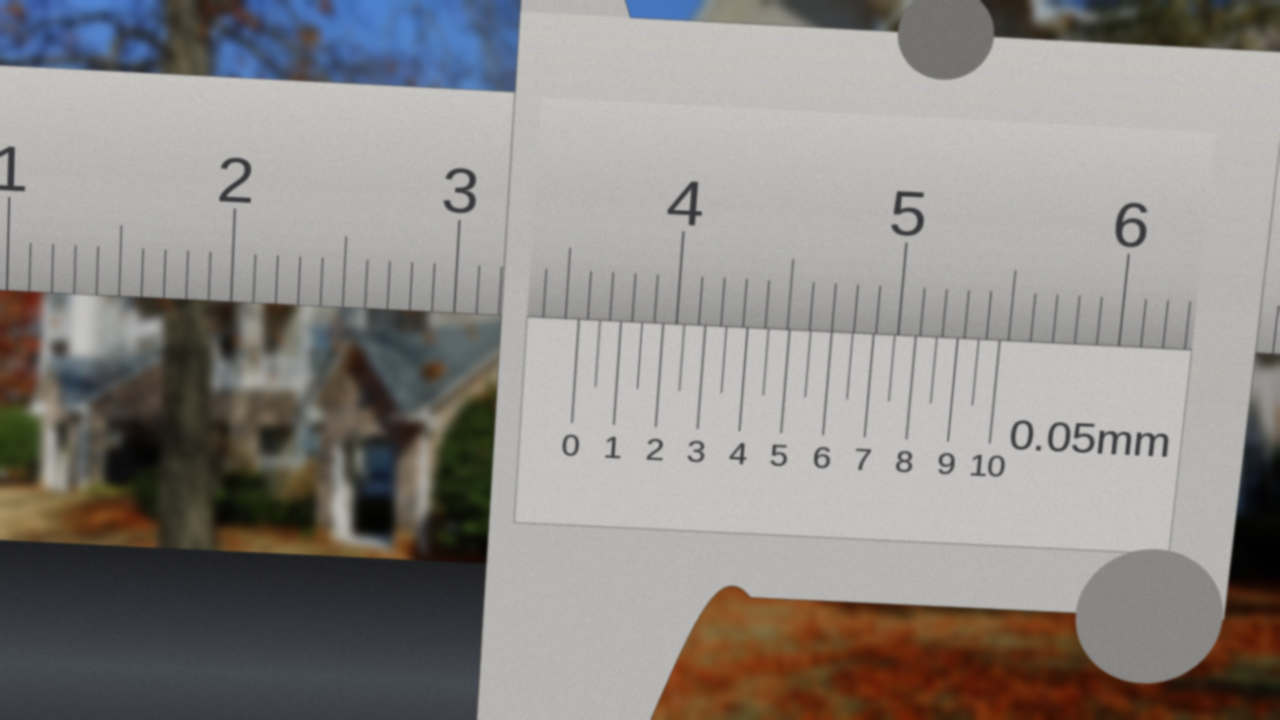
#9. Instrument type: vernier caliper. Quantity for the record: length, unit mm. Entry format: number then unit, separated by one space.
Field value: 35.6 mm
